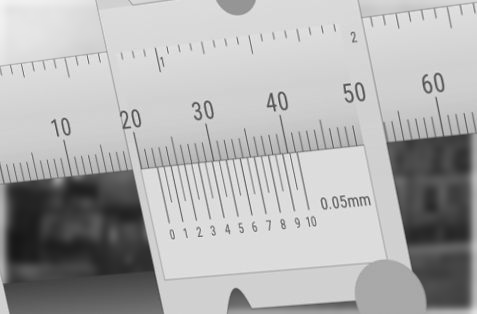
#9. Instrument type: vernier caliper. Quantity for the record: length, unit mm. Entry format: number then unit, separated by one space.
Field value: 22.2 mm
